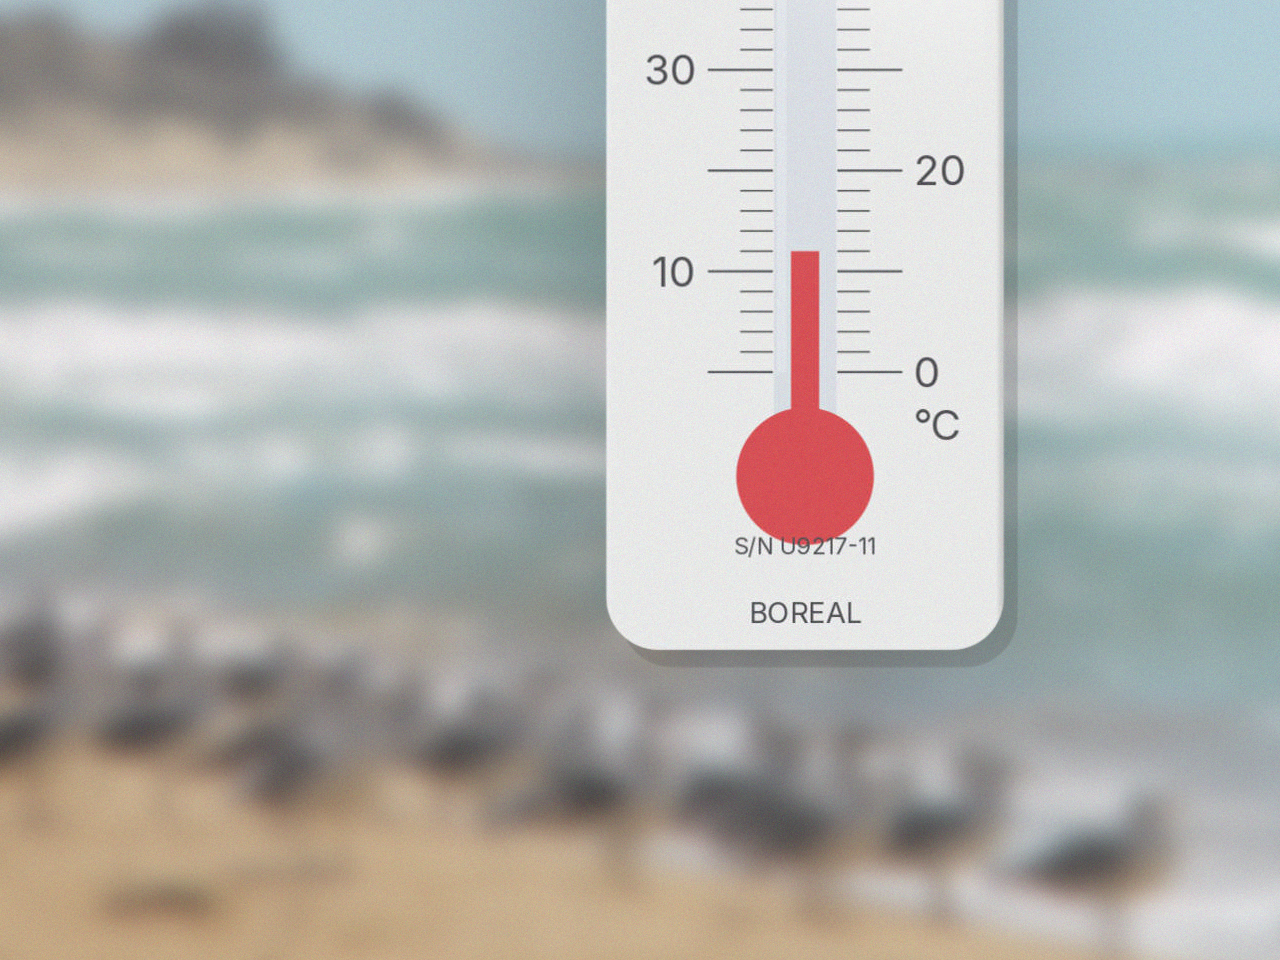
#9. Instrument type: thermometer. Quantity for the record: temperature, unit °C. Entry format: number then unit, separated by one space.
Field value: 12 °C
